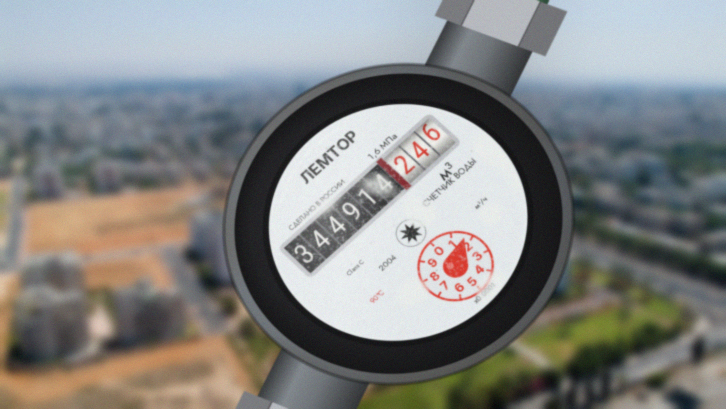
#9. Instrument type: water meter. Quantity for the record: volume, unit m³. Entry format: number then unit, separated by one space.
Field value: 344914.2461 m³
